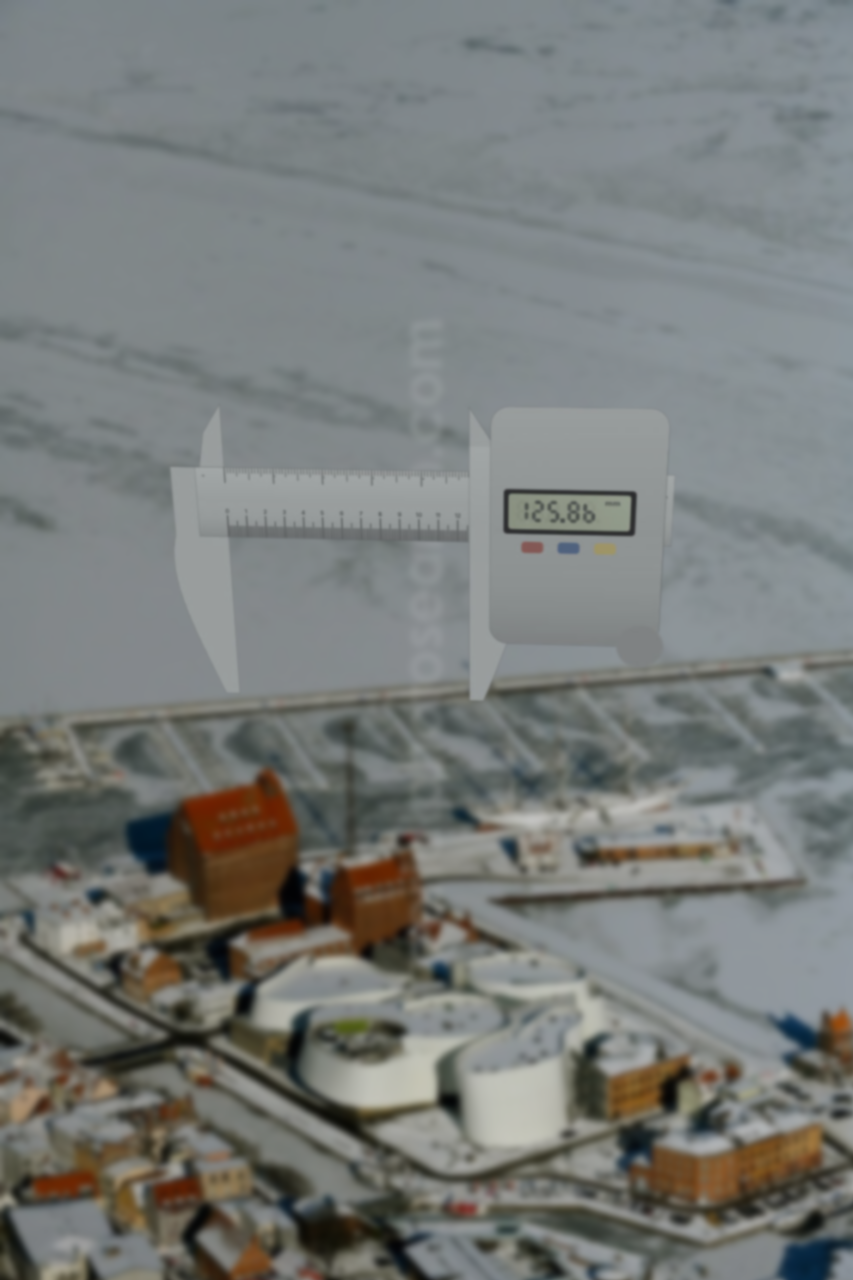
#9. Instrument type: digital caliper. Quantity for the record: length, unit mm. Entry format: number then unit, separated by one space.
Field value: 125.86 mm
